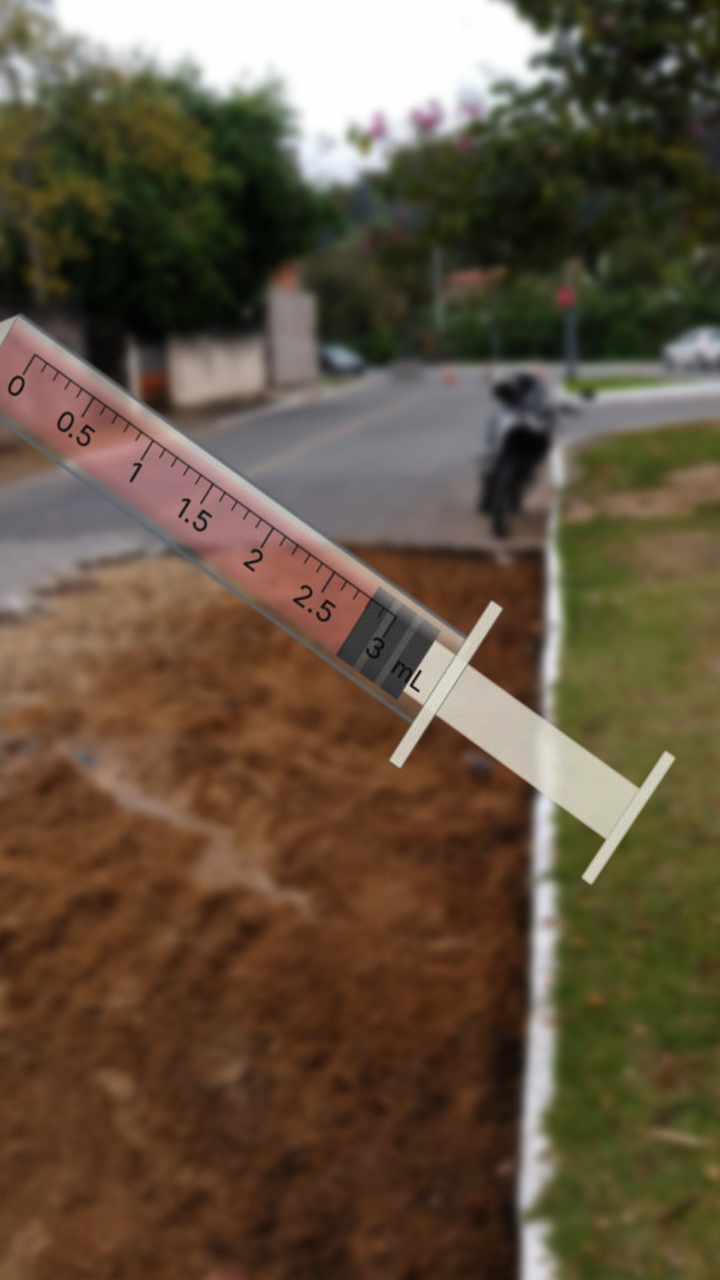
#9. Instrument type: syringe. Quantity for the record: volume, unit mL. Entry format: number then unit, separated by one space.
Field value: 2.8 mL
